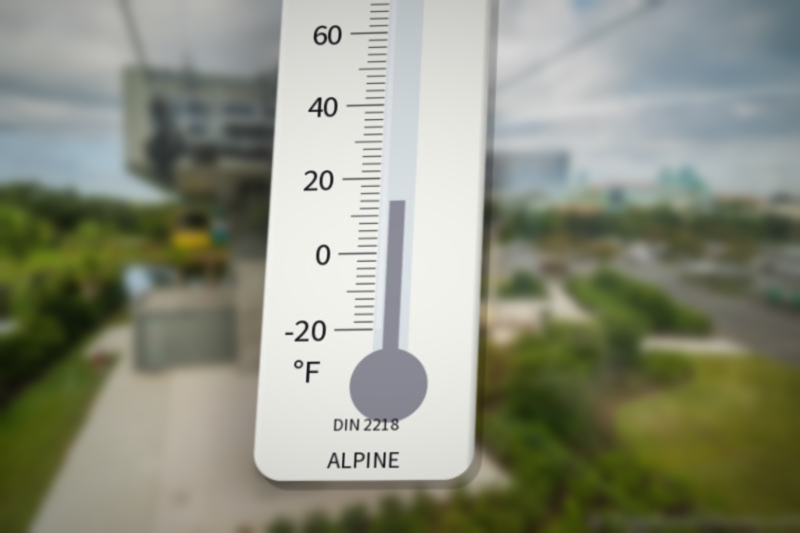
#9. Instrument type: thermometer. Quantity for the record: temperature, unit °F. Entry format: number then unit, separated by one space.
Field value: 14 °F
